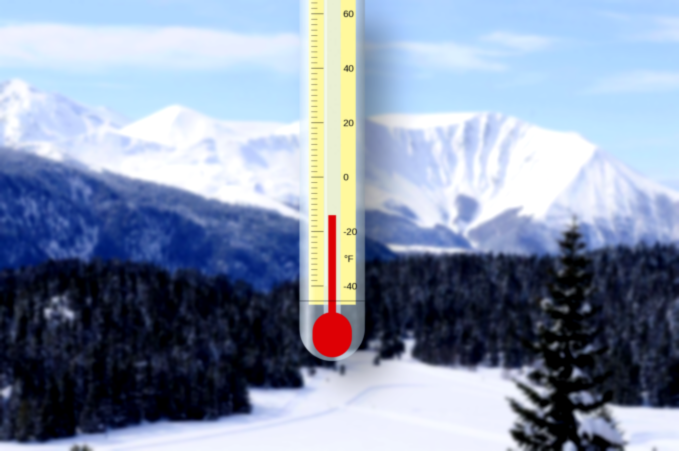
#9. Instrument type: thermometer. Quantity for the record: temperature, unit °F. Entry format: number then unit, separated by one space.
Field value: -14 °F
